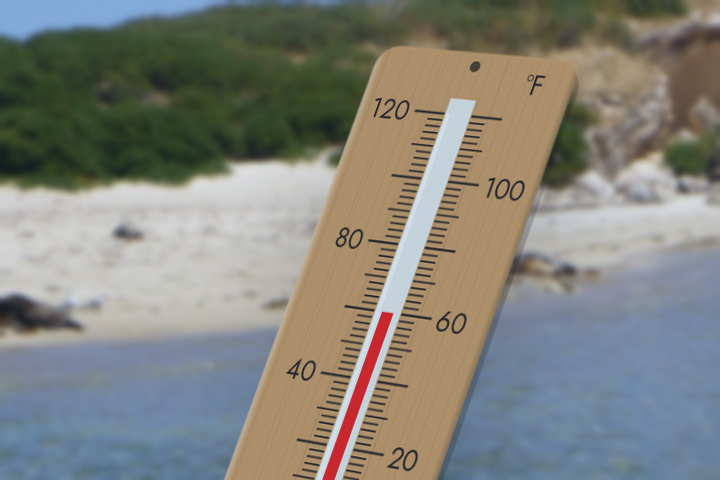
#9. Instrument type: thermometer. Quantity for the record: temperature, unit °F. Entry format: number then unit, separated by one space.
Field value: 60 °F
